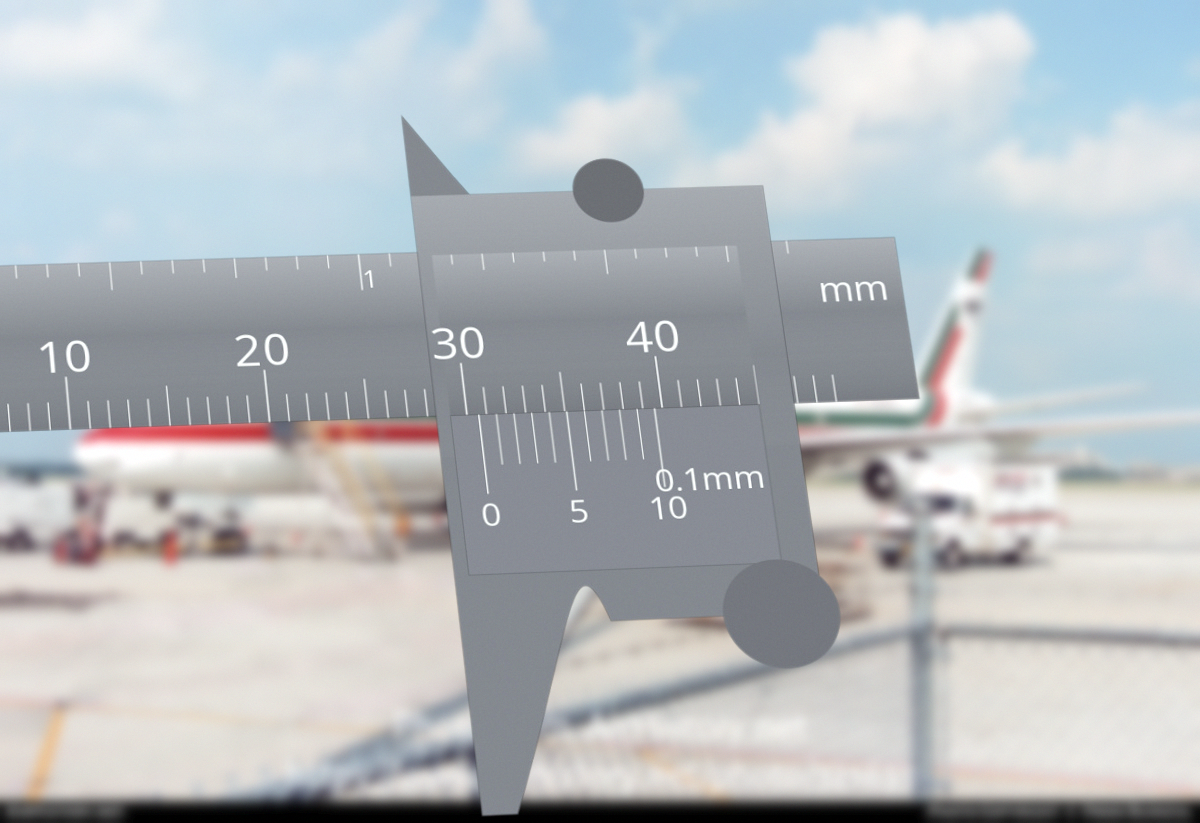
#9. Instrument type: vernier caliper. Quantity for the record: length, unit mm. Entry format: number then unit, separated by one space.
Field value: 30.6 mm
